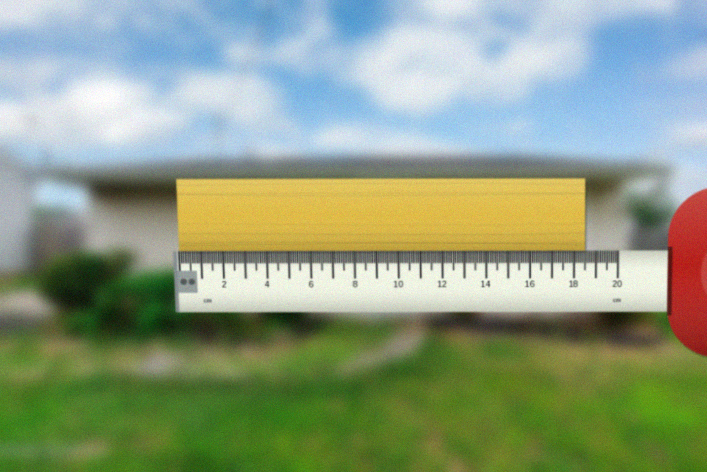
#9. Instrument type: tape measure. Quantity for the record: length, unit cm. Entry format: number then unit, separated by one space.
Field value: 18.5 cm
